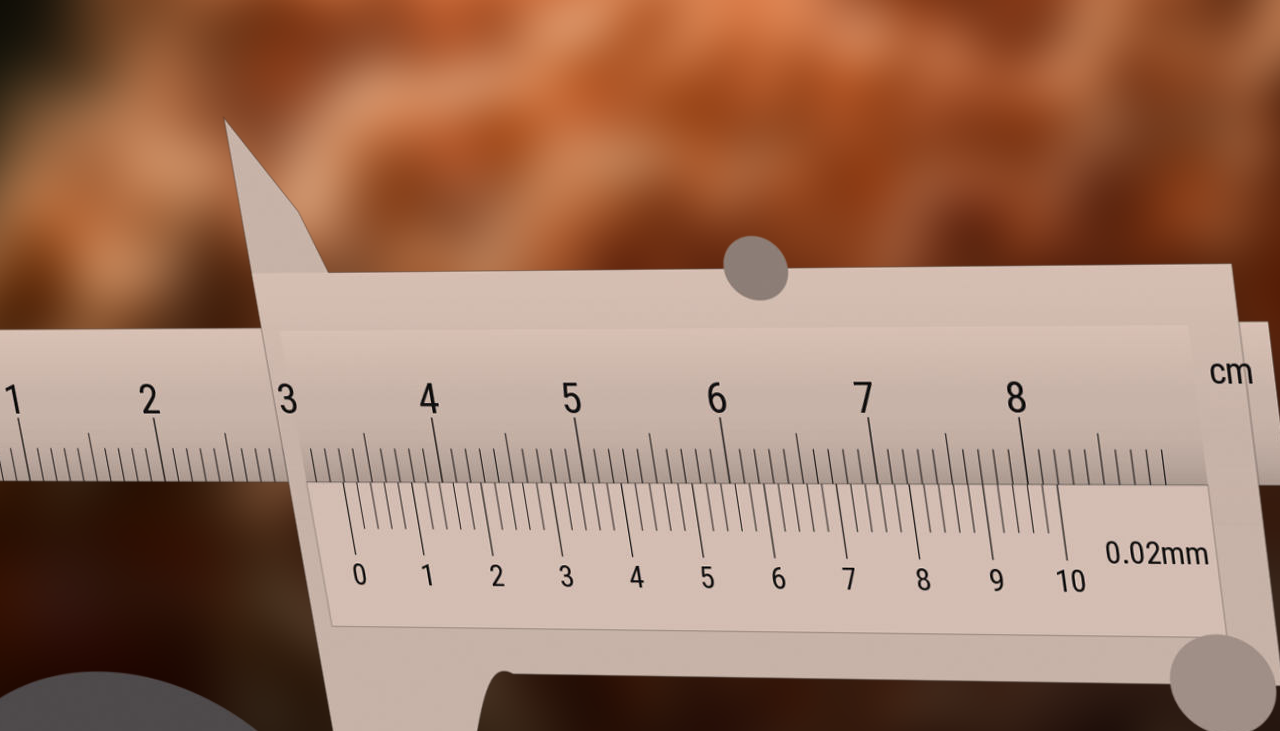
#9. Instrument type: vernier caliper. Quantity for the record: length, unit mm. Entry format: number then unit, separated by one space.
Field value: 32.9 mm
